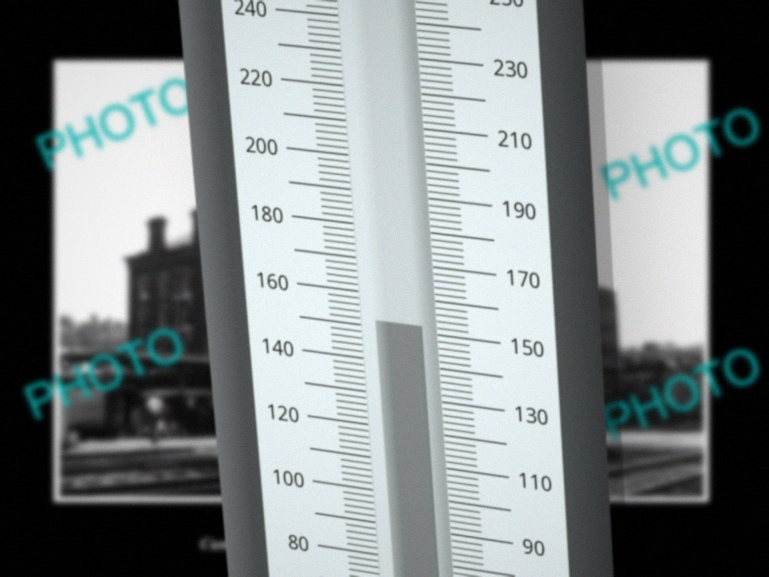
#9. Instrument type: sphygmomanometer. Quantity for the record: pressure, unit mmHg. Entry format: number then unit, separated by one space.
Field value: 152 mmHg
